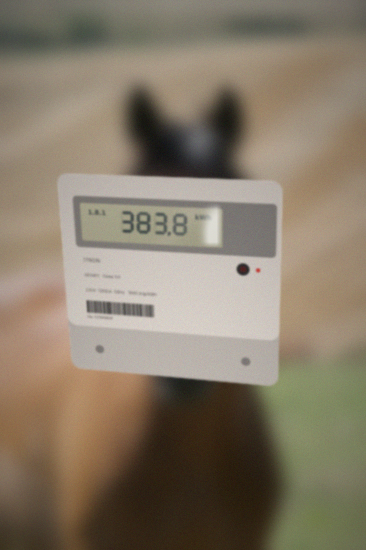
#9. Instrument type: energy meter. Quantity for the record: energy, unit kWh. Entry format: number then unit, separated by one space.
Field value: 383.8 kWh
